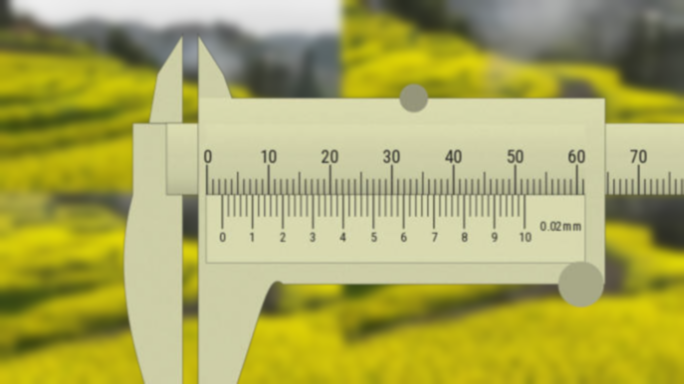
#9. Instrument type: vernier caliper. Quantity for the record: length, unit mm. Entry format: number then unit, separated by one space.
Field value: 2.5 mm
